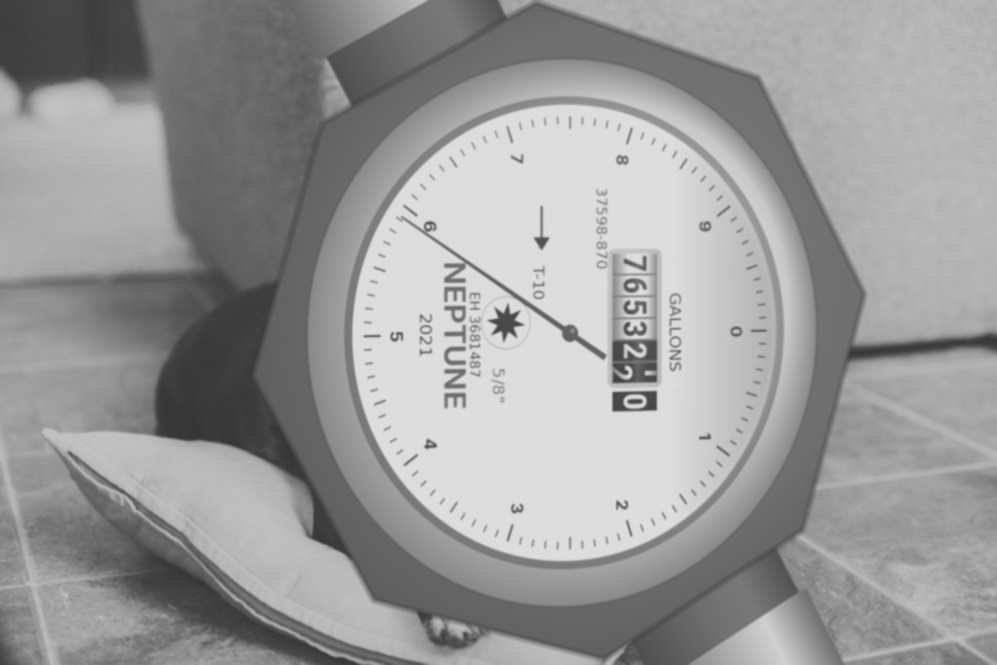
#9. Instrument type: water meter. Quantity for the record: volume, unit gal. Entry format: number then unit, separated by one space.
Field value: 7653215.9 gal
